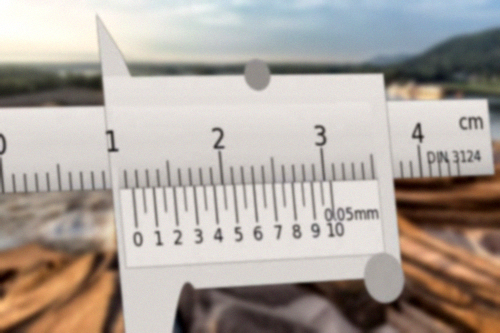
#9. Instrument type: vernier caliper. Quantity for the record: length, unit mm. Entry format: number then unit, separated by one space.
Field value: 11.6 mm
